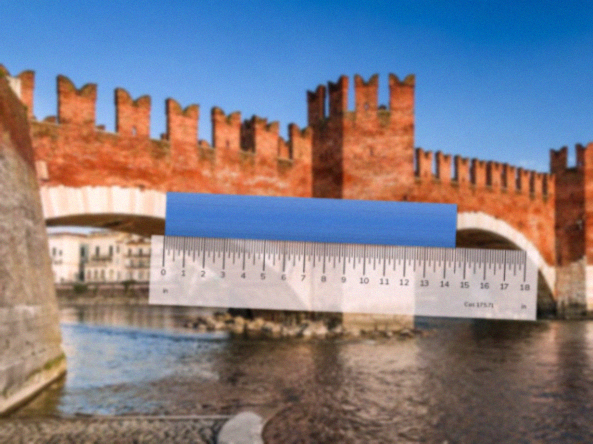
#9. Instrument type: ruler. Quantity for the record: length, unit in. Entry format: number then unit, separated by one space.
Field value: 14.5 in
